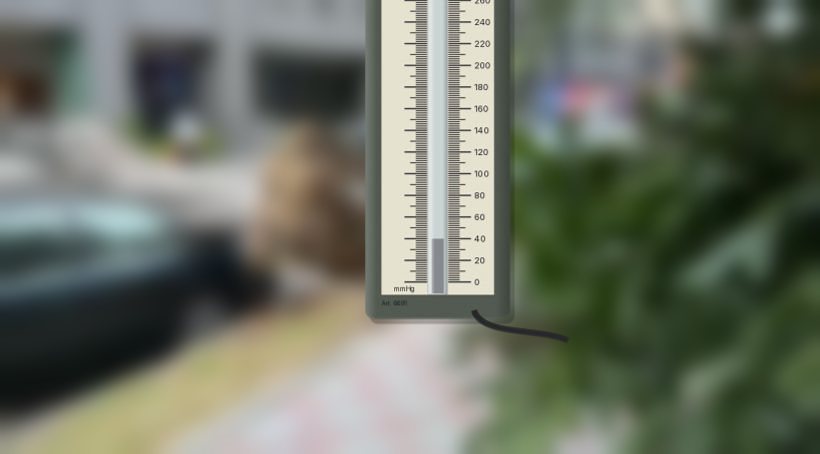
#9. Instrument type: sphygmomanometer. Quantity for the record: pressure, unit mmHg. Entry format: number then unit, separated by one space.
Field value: 40 mmHg
